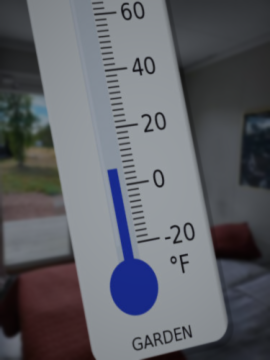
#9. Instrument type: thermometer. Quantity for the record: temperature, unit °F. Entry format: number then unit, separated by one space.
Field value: 6 °F
